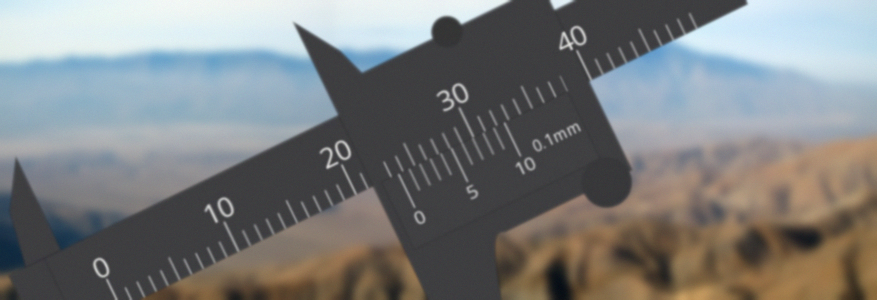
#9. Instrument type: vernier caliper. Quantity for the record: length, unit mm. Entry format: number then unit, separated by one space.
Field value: 23.6 mm
